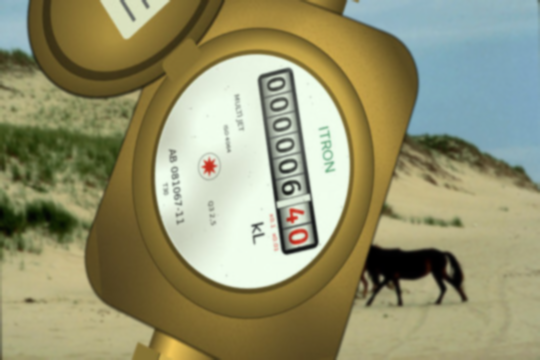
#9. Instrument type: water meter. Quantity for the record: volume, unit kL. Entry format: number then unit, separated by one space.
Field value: 6.40 kL
